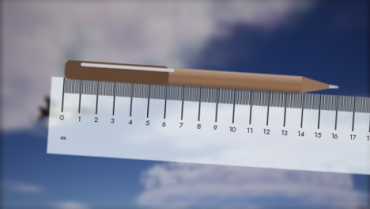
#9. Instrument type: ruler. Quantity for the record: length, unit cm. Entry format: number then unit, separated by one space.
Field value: 16 cm
